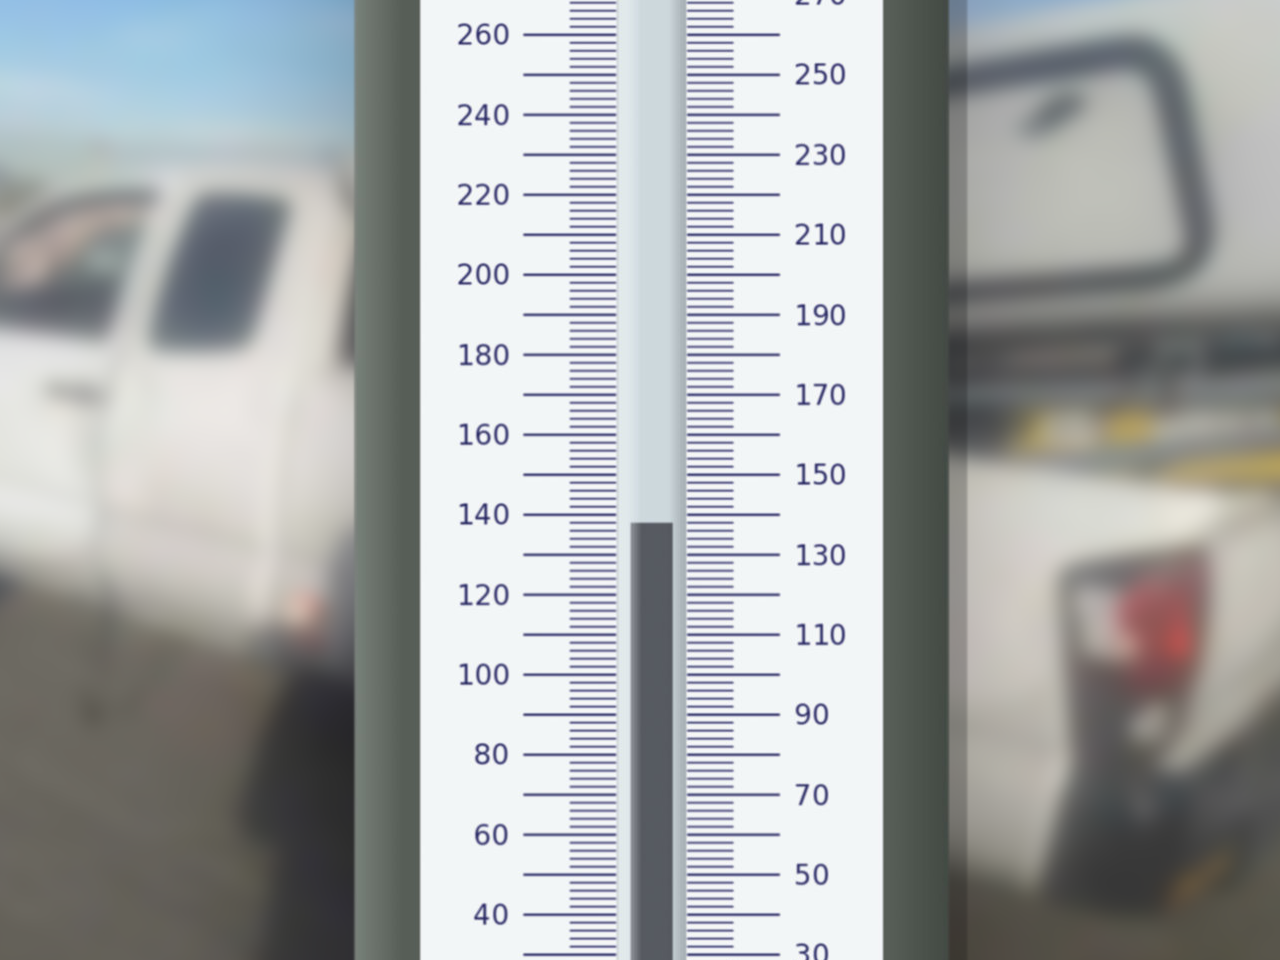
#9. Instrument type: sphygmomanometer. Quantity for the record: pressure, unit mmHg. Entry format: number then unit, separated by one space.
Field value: 138 mmHg
